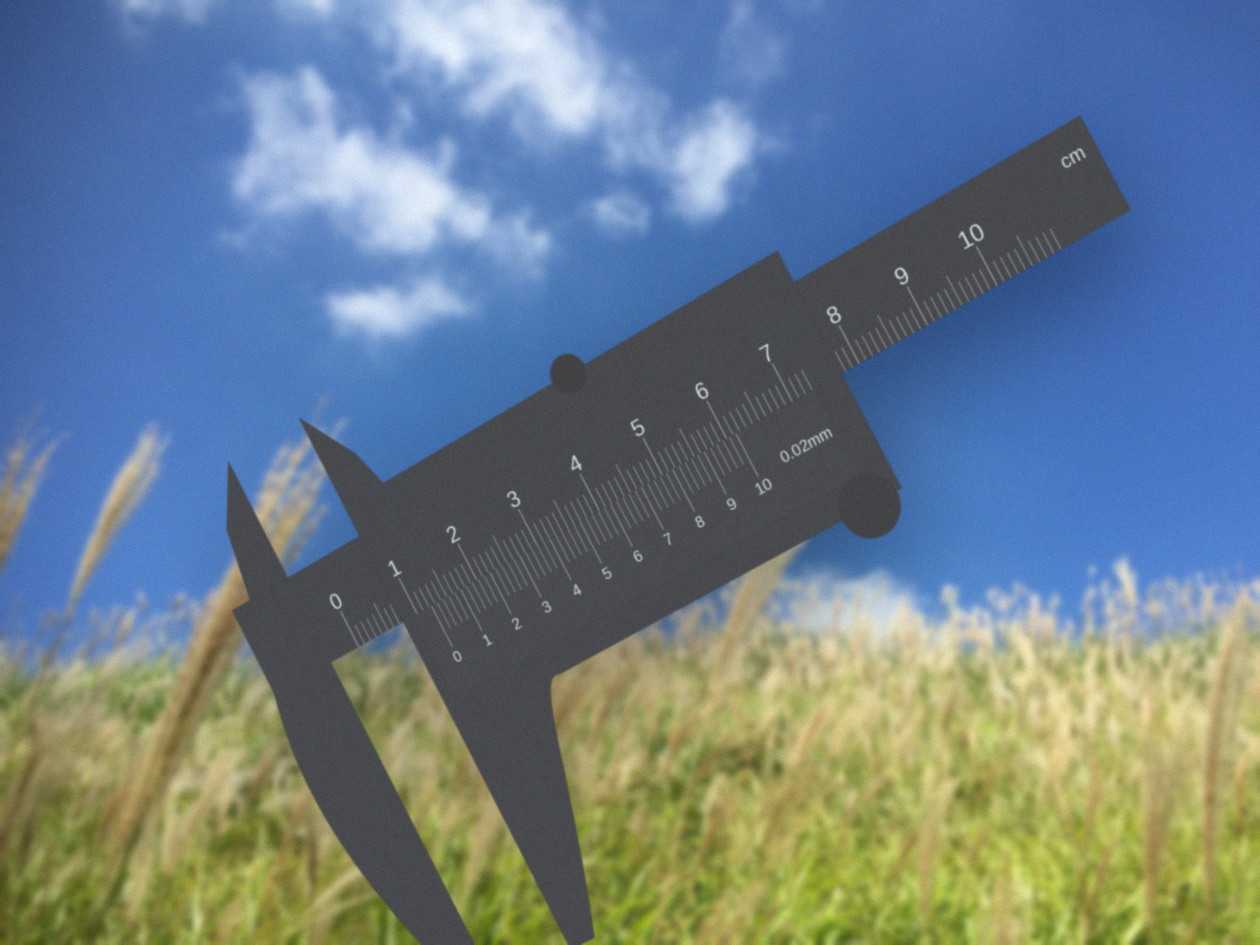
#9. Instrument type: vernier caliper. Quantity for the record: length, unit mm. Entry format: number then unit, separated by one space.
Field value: 12.4 mm
